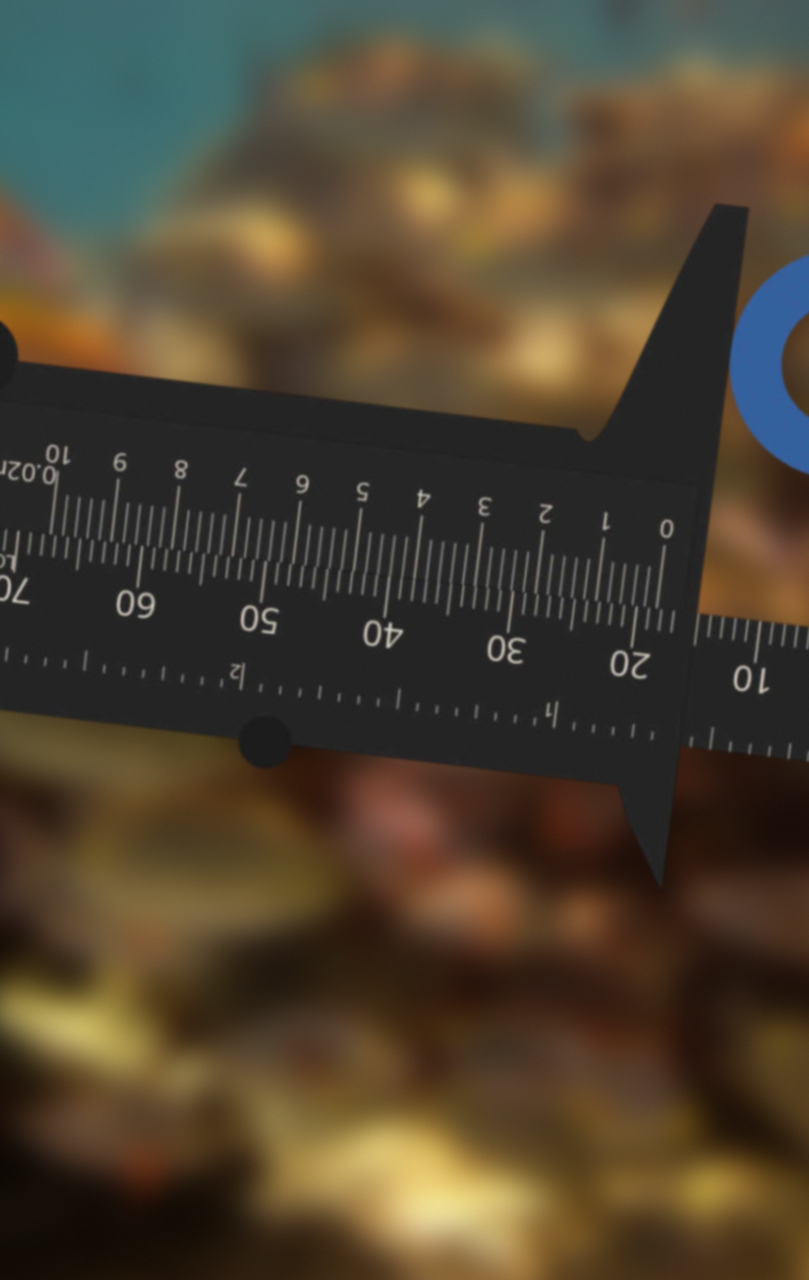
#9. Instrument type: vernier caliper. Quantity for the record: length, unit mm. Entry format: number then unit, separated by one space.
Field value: 18.4 mm
